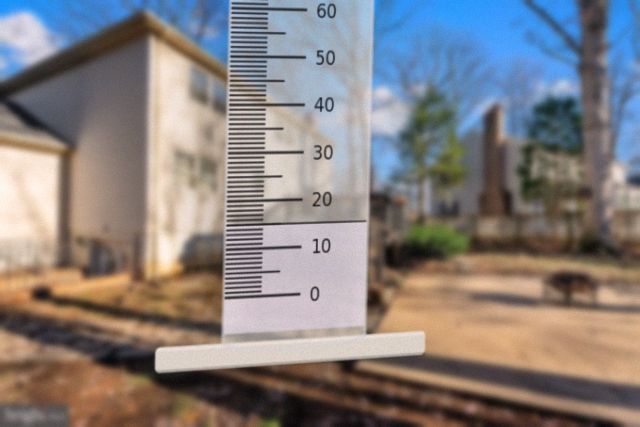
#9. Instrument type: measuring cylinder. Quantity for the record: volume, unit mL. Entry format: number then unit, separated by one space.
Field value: 15 mL
